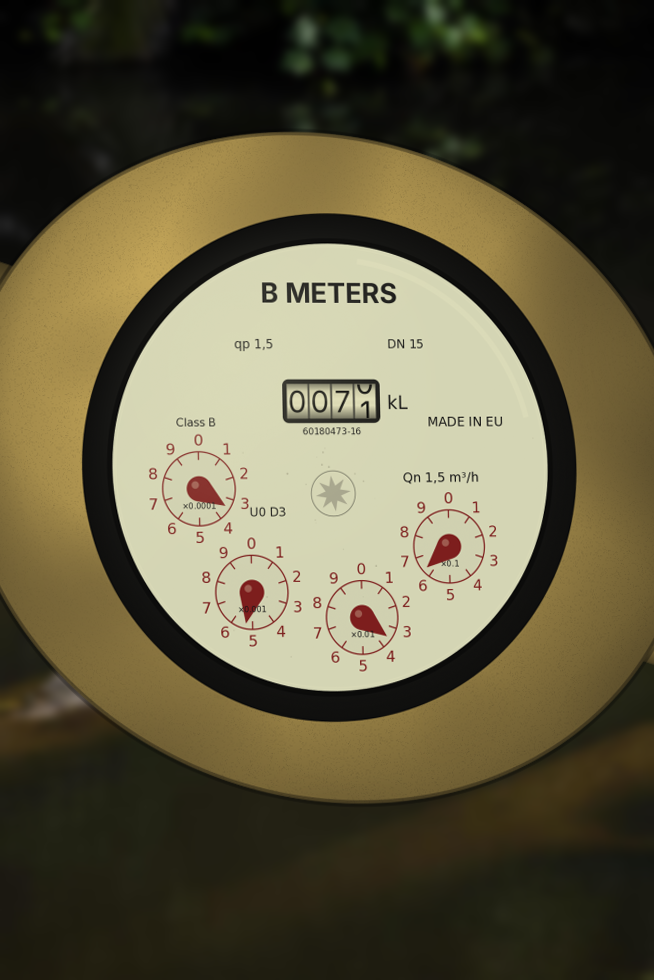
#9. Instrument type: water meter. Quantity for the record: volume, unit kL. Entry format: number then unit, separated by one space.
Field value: 70.6353 kL
